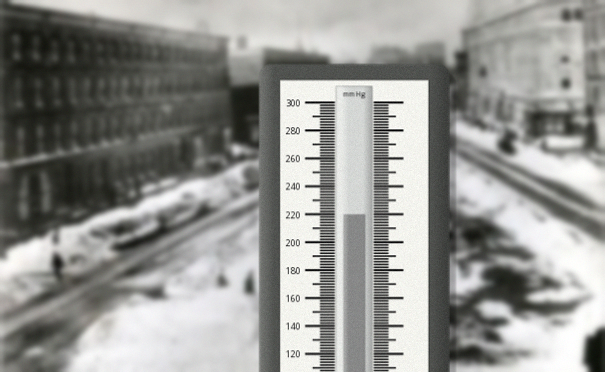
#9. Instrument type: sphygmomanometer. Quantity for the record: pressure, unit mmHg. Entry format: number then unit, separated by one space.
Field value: 220 mmHg
